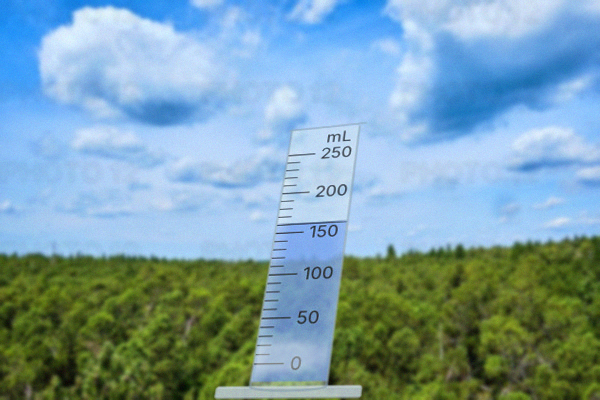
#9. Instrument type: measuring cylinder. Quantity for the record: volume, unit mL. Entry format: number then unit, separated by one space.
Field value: 160 mL
